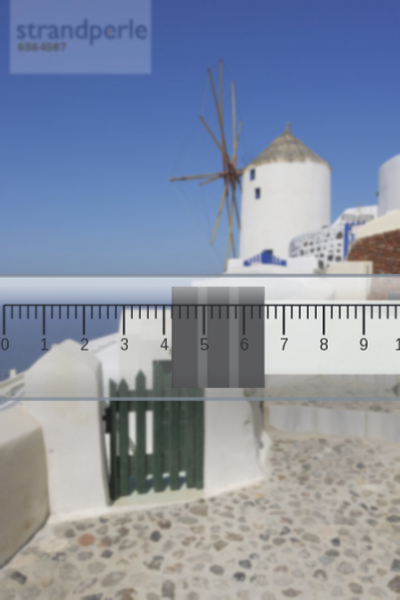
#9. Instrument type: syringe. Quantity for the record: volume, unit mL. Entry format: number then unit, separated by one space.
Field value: 4.2 mL
